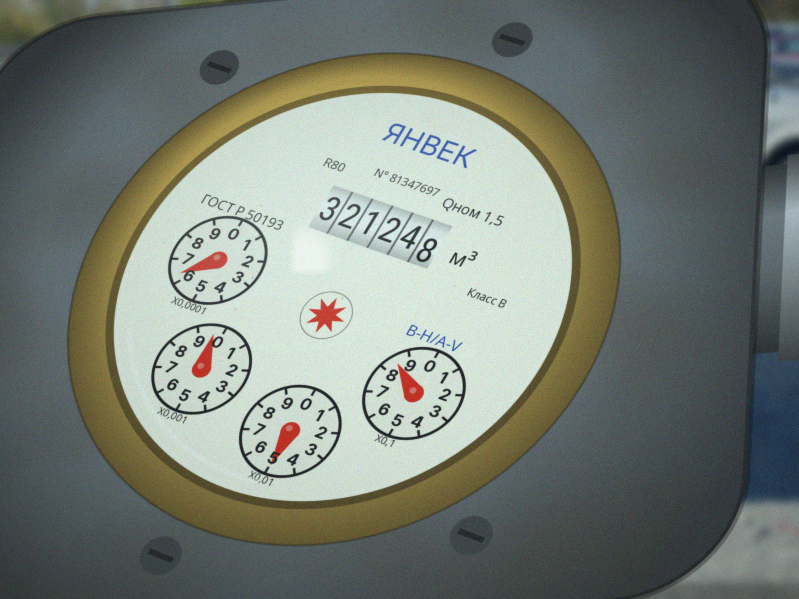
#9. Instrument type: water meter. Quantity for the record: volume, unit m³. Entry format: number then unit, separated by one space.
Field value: 321247.8496 m³
